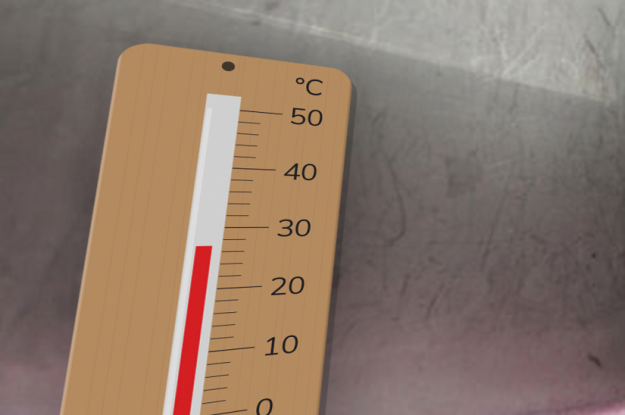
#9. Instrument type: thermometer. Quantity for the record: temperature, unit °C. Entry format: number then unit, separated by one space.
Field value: 27 °C
